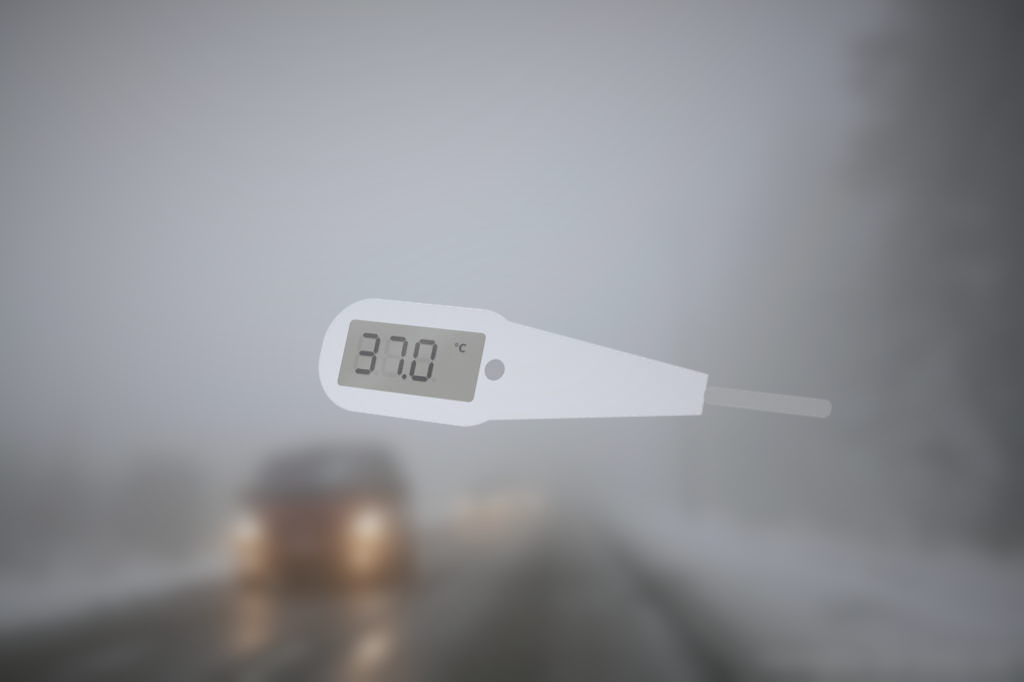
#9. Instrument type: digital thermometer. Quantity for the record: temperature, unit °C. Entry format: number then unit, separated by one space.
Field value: 37.0 °C
